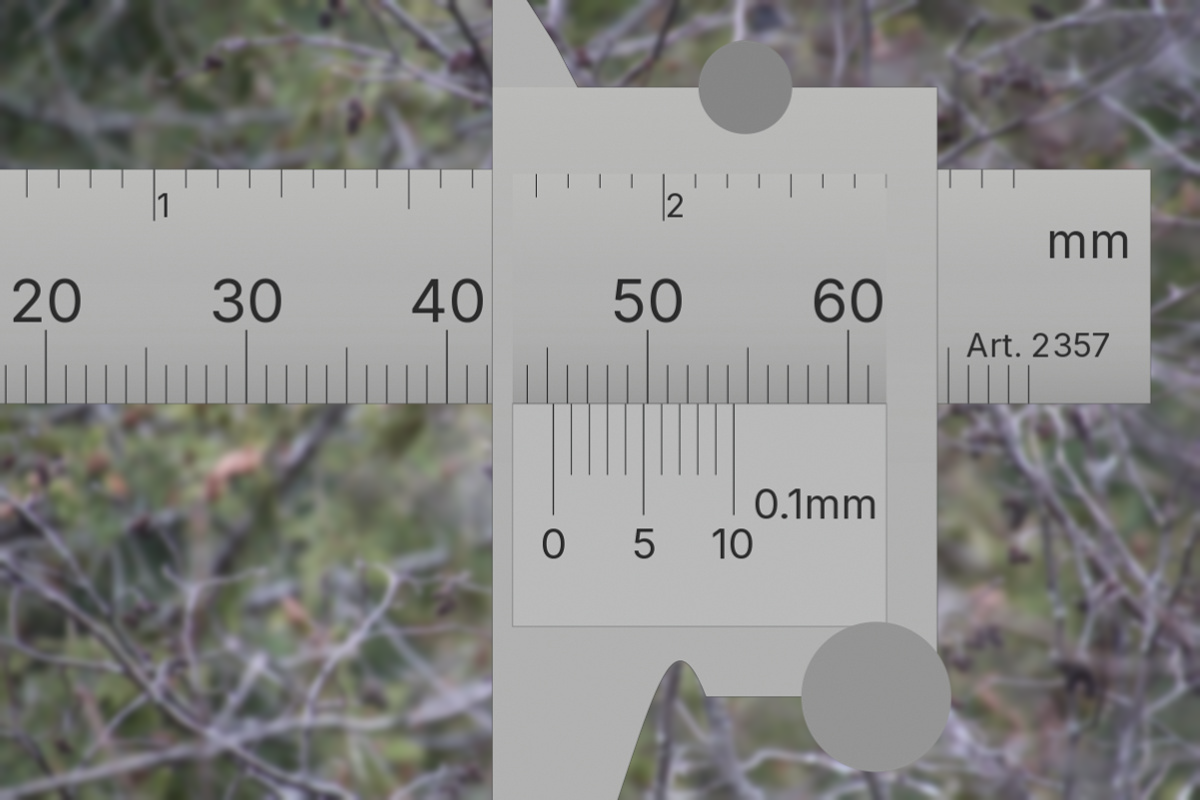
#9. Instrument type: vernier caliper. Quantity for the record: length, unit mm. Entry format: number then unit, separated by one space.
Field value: 45.3 mm
